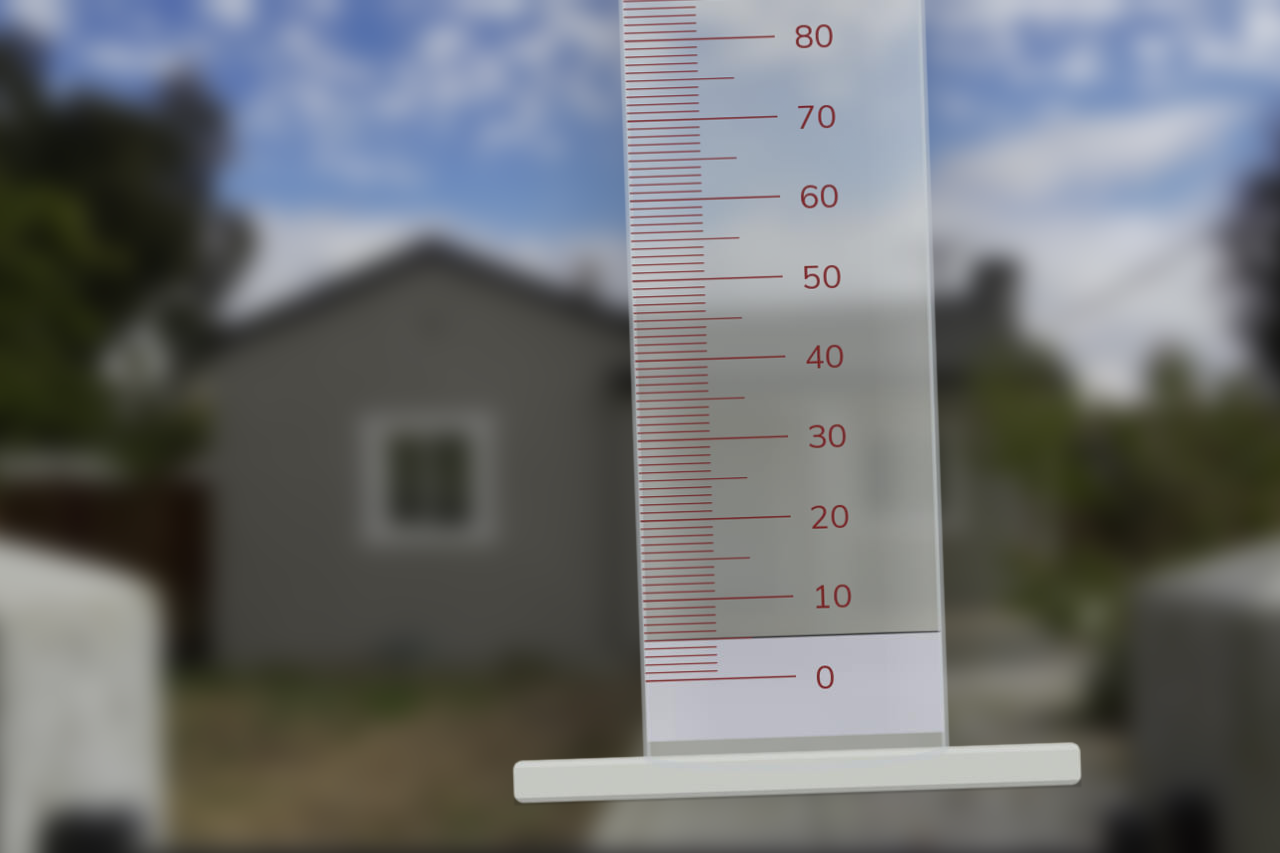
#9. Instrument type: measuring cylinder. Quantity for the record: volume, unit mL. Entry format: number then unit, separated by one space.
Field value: 5 mL
